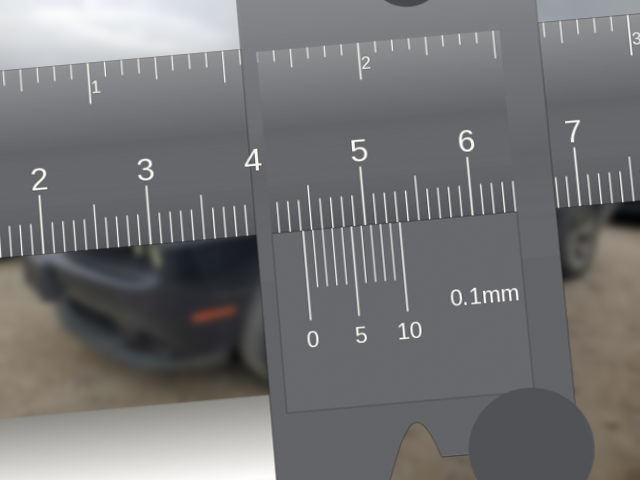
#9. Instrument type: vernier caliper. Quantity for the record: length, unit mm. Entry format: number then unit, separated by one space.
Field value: 44.2 mm
